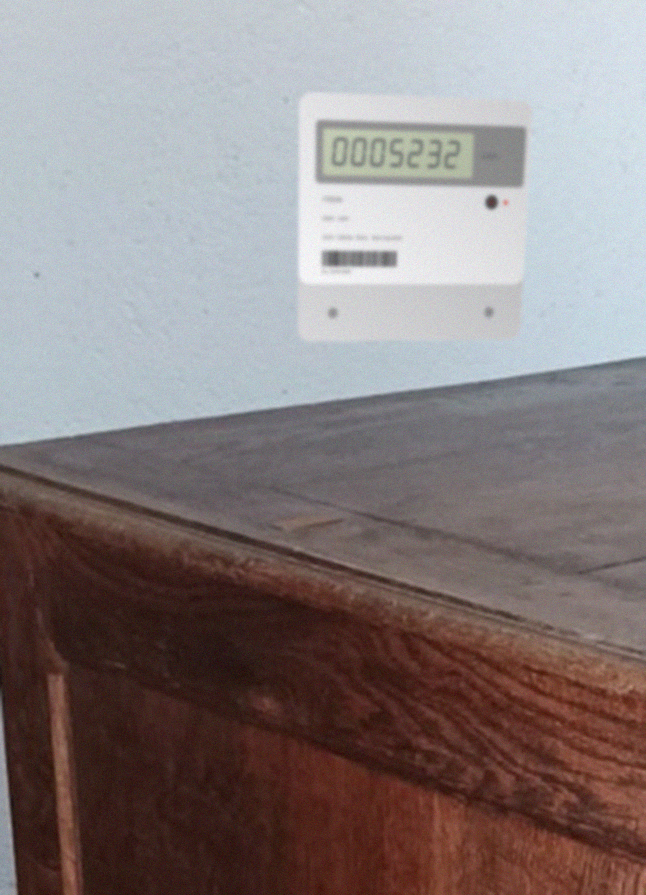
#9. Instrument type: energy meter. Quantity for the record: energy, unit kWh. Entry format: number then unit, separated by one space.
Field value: 5232 kWh
